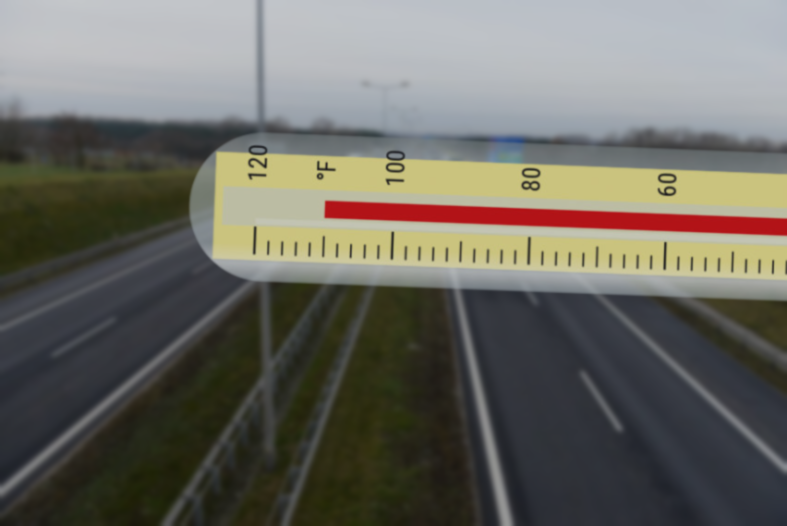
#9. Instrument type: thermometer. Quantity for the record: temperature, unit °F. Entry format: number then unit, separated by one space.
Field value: 110 °F
